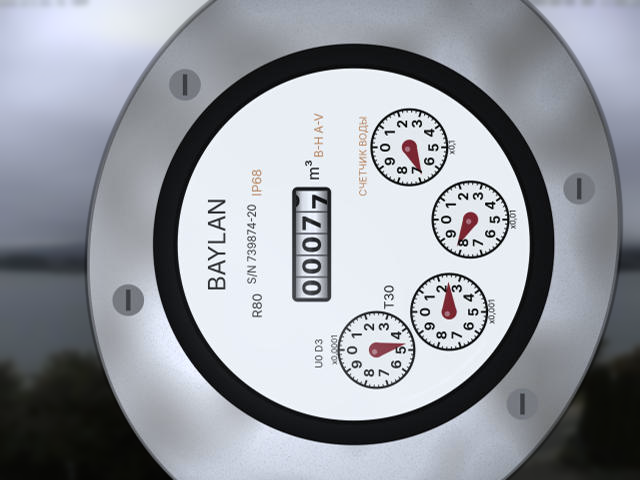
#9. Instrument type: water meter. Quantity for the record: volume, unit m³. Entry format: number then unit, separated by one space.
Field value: 76.6824 m³
